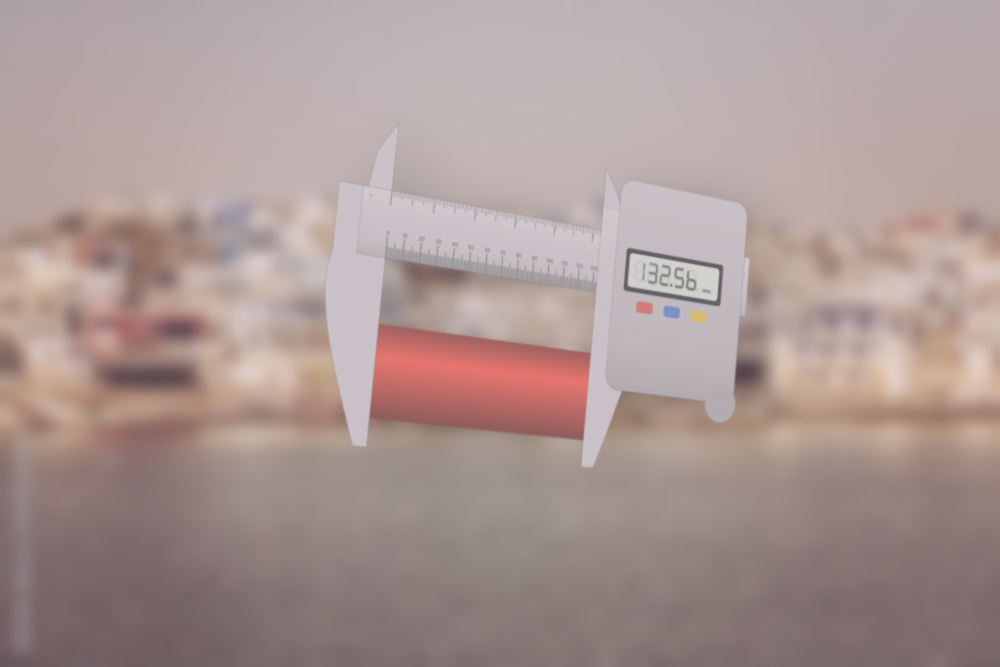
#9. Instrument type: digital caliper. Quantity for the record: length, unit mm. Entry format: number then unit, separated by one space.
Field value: 132.56 mm
